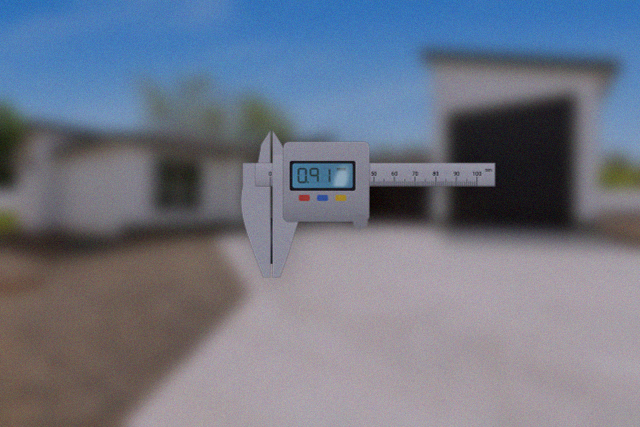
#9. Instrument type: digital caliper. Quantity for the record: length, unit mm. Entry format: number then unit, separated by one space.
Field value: 0.91 mm
